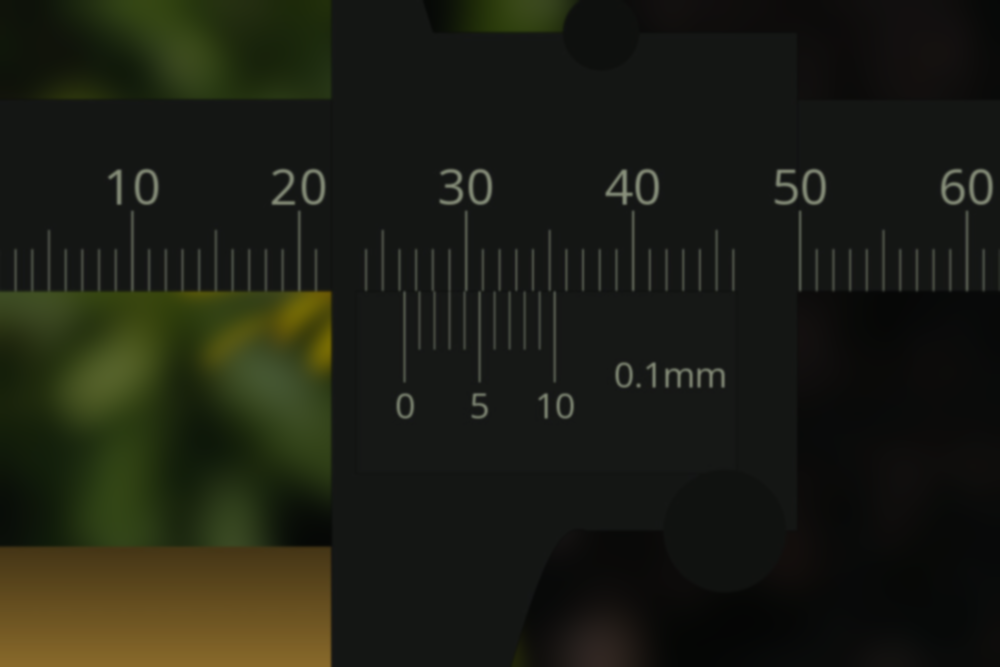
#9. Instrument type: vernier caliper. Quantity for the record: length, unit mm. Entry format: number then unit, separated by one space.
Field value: 26.3 mm
